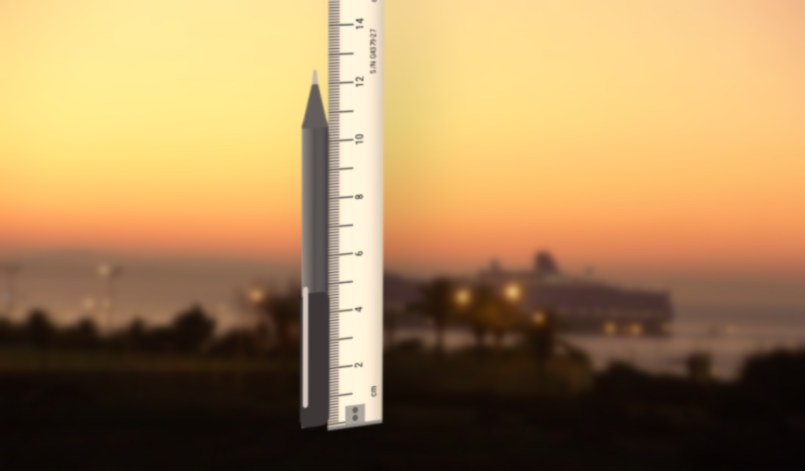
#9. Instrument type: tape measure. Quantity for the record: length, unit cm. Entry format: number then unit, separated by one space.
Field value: 12.5 cm
